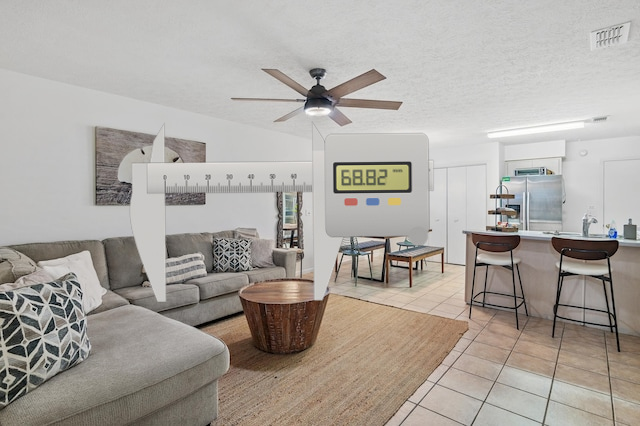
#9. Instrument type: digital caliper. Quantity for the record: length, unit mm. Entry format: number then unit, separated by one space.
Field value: 68.82 mm
